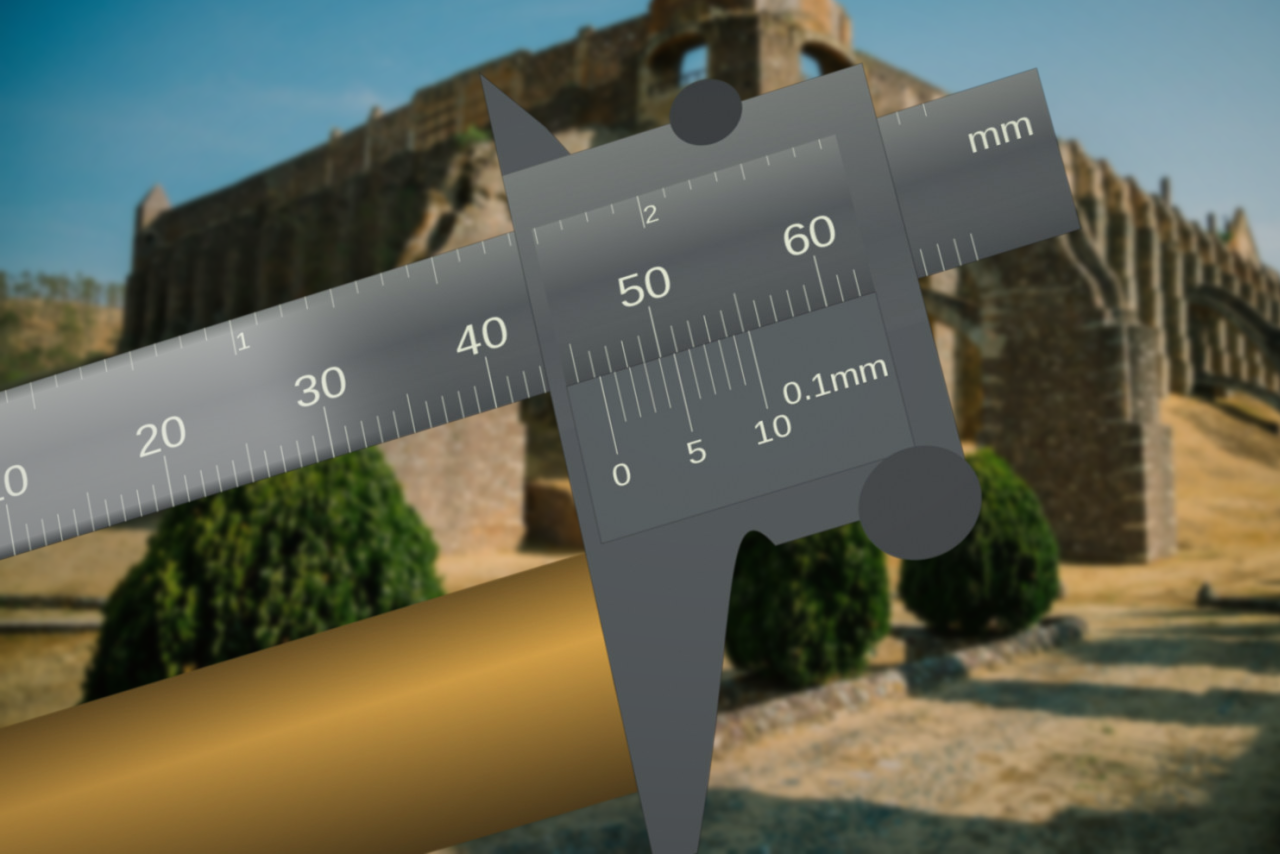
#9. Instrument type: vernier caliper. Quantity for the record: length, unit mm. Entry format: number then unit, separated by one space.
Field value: 46.3 mm
